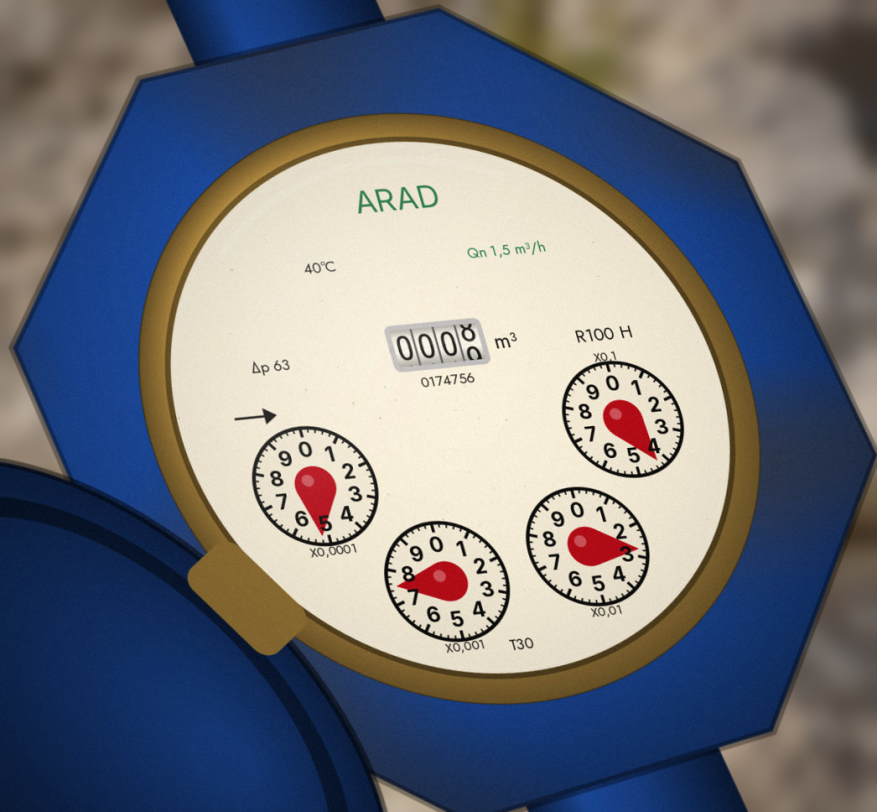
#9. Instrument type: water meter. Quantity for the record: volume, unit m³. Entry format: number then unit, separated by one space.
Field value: 8.4275 m³
